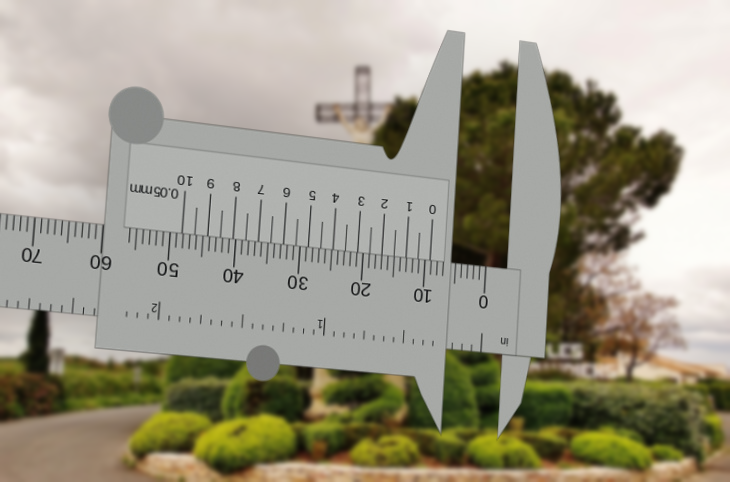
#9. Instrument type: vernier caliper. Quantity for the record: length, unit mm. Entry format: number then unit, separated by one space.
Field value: 9.2 mm
